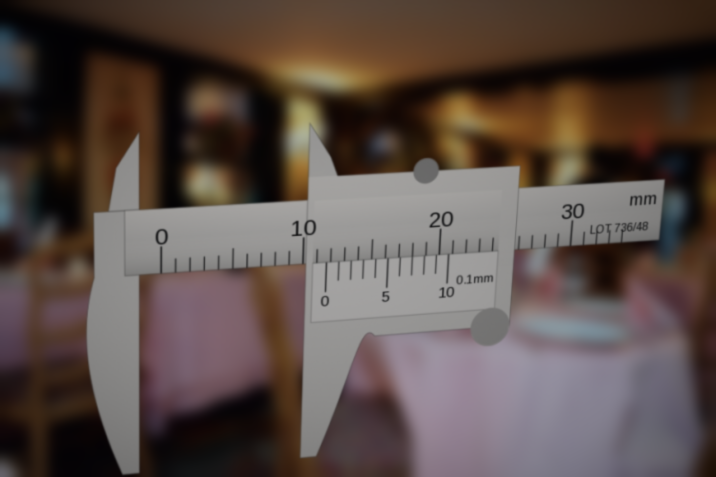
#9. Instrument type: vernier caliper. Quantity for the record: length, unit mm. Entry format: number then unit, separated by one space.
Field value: 11.7 mm
